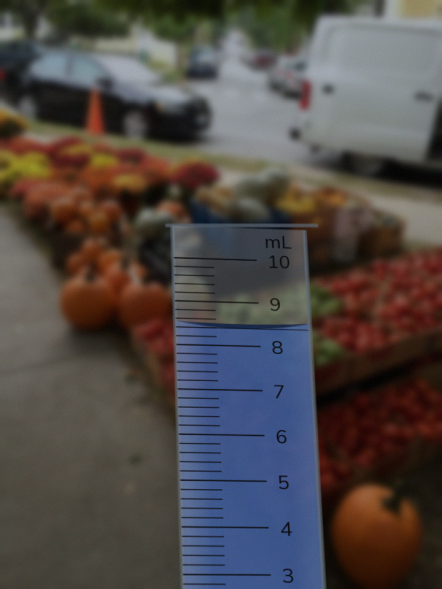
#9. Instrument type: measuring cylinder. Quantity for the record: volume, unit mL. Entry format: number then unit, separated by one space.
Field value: 8.4 mL
